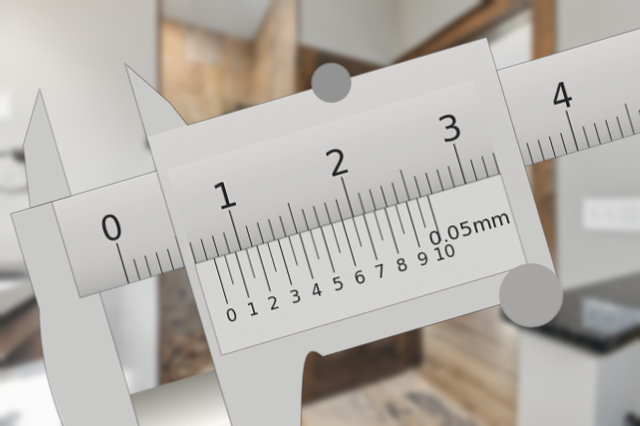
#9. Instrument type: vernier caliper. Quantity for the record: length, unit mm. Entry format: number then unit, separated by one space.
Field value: 7.6 mm
